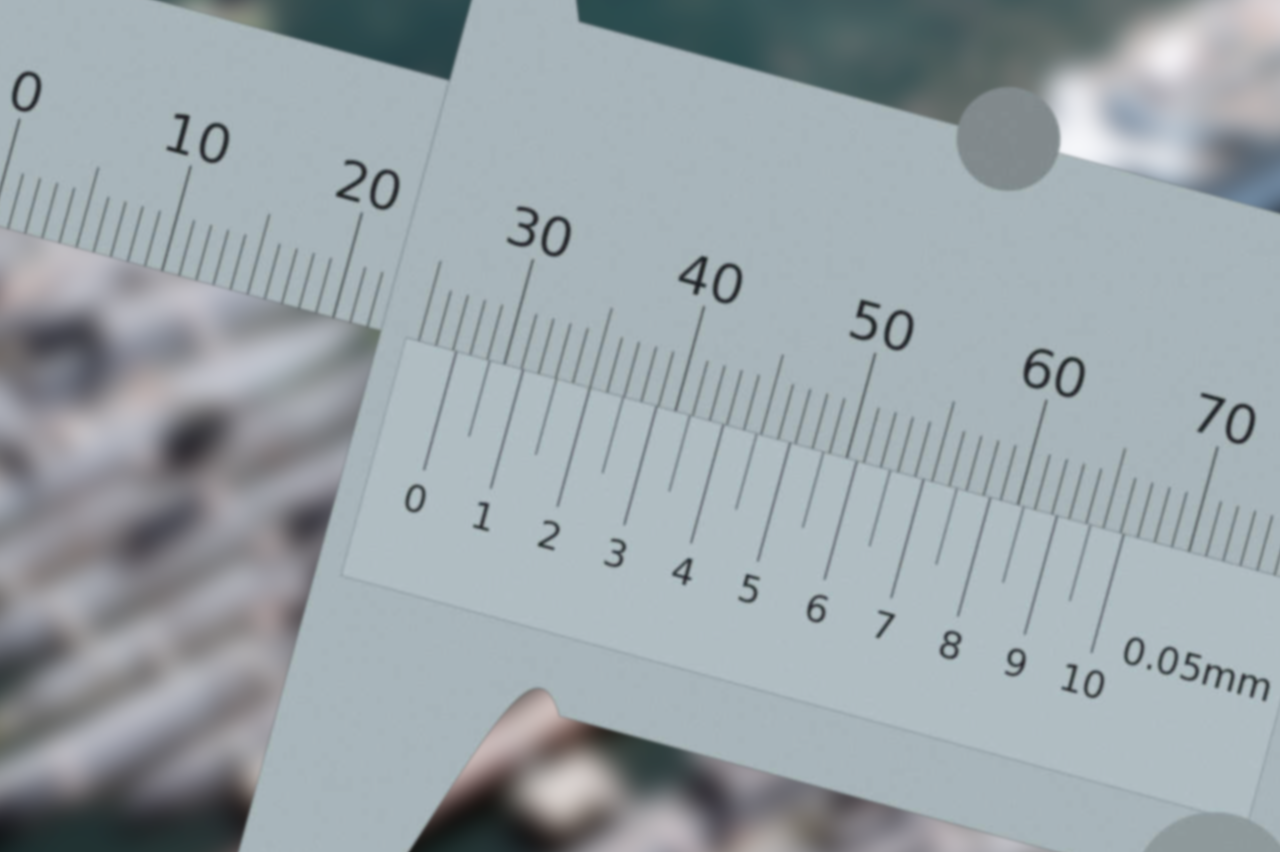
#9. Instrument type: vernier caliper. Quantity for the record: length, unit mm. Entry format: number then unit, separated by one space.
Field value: 27.2 mm
